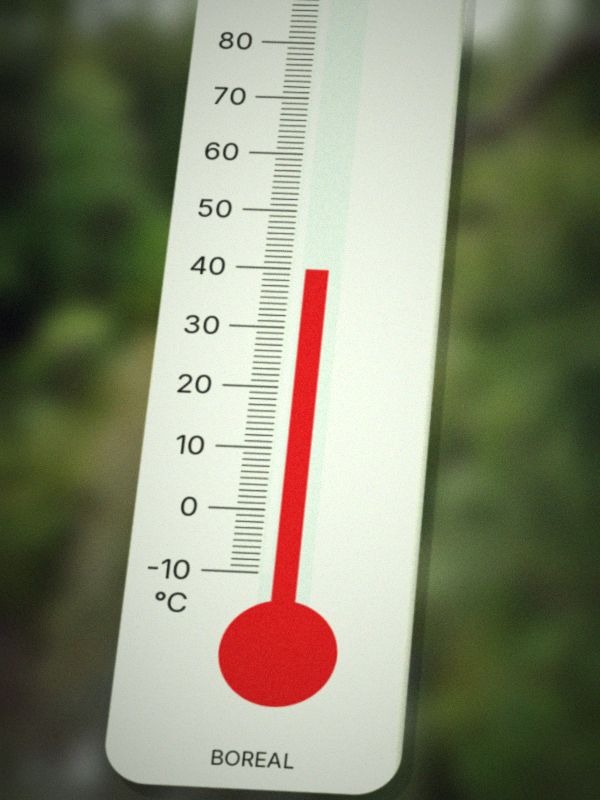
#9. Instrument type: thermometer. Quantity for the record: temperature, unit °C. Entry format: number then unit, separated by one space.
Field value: 40 °C
